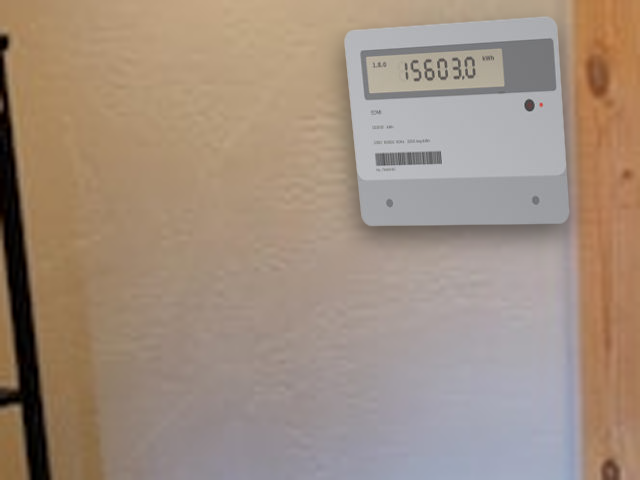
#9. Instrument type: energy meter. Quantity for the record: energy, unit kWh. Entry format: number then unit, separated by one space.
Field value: 15603.0 kWh
